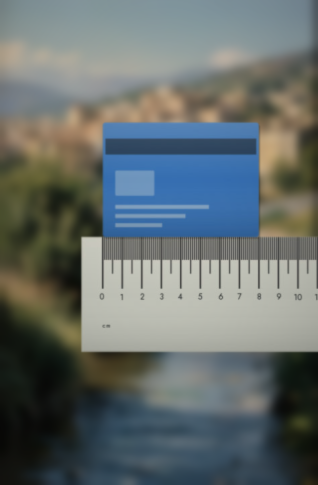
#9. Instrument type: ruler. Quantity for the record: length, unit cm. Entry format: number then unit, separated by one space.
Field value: 8 cm
